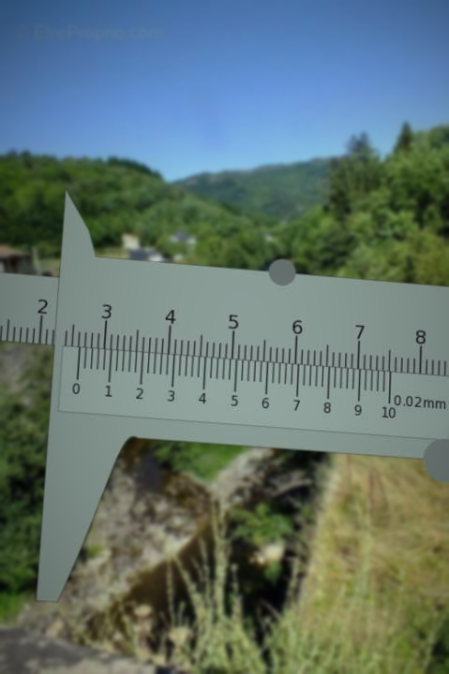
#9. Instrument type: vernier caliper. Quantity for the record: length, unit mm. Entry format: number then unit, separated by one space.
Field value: 26.2 mm
